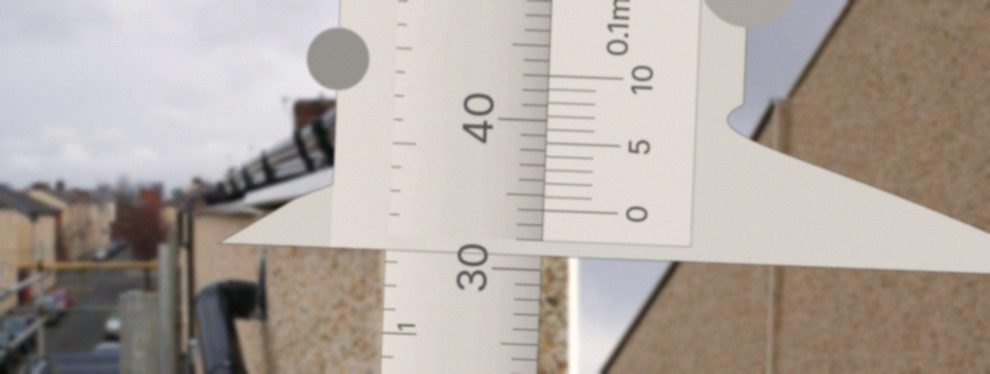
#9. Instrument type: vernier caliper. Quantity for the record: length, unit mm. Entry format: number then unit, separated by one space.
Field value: 34.0 mm
